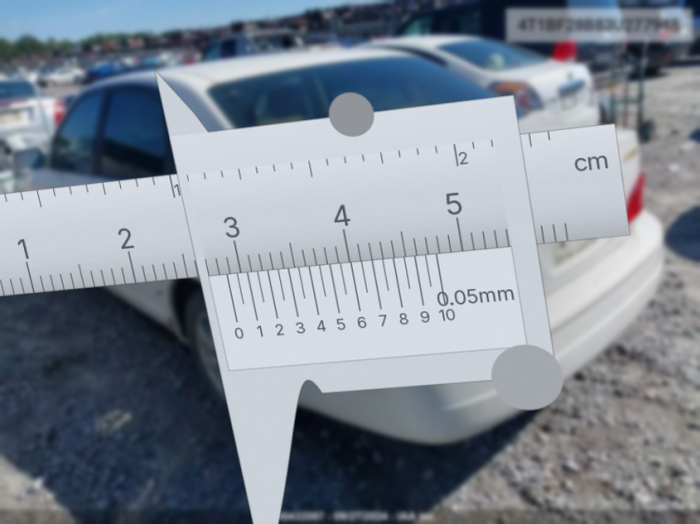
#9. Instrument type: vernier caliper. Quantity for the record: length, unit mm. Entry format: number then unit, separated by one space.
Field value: 28.7 mm
